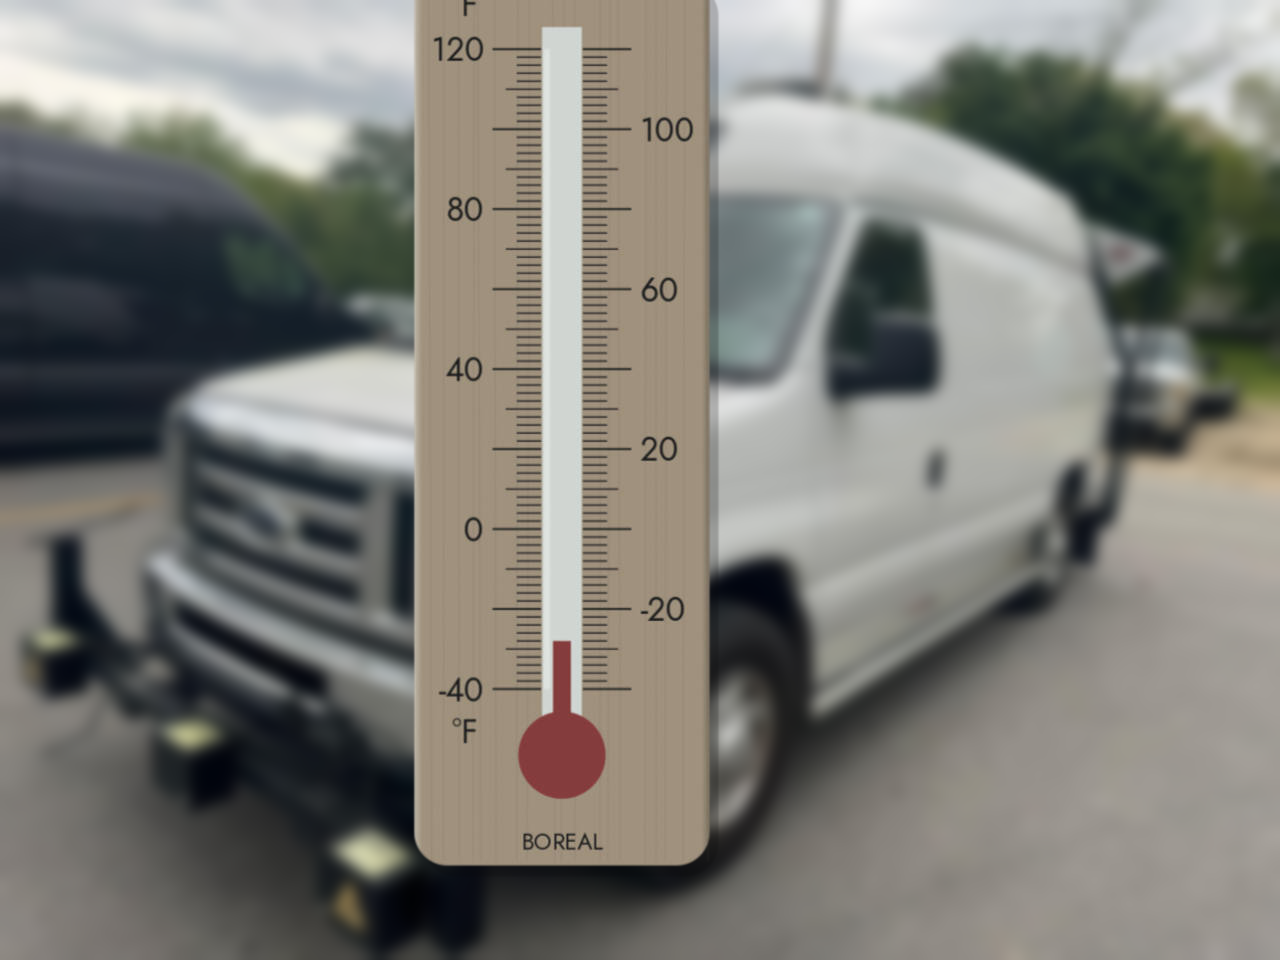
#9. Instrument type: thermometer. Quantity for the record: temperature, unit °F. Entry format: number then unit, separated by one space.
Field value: -28 °F
